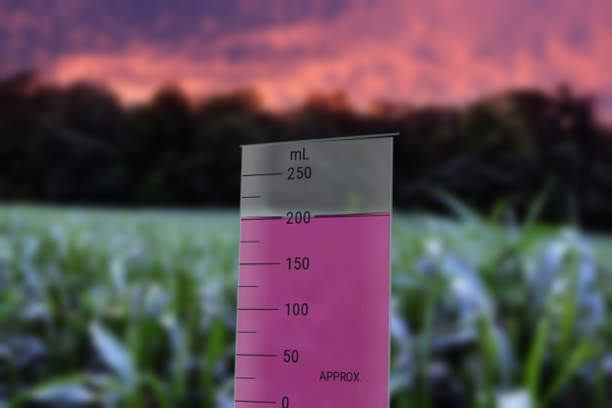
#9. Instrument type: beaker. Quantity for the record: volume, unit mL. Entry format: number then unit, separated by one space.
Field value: 200 mL
